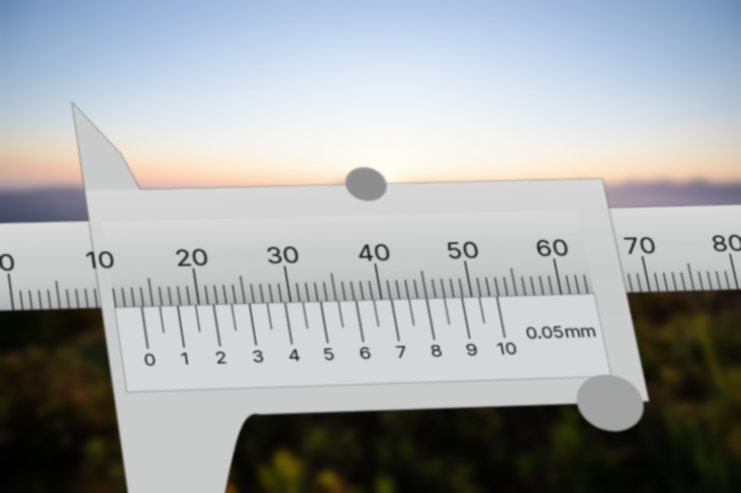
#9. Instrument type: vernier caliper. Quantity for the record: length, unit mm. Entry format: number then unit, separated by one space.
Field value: 13.8 mm
